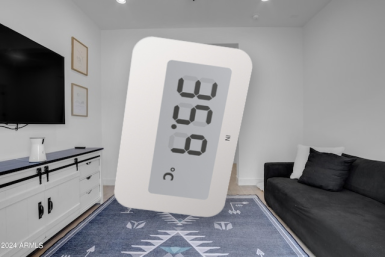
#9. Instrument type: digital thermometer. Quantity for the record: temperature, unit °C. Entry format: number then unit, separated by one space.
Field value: 35.9 °C
